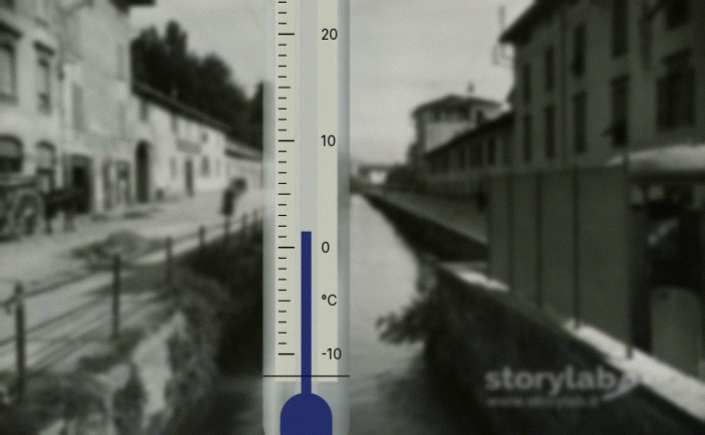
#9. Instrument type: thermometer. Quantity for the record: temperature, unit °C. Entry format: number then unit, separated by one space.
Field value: 1.5 °C
